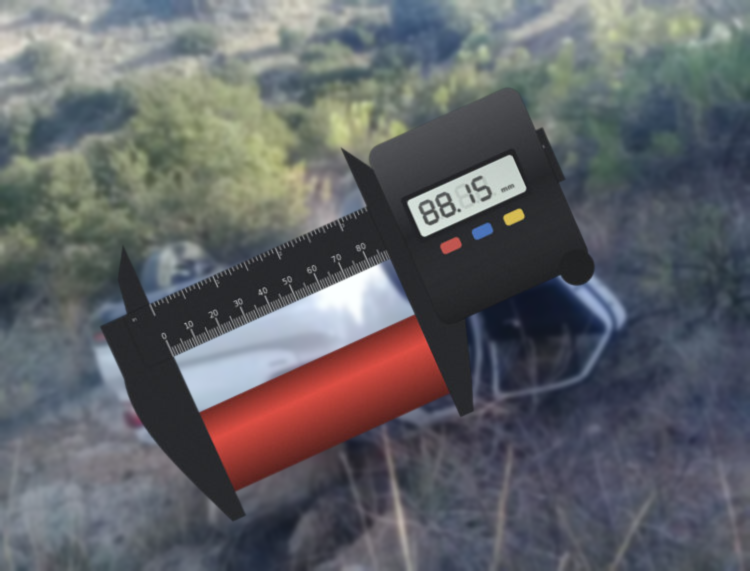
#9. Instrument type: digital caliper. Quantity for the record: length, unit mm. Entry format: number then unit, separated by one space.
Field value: 88.15 mm
